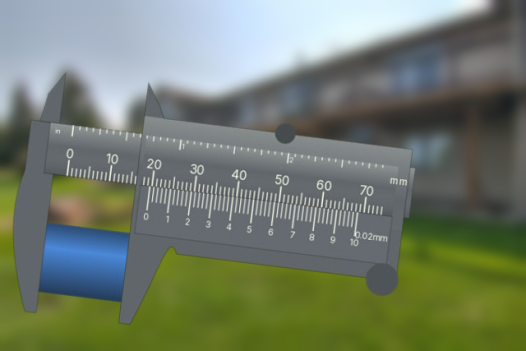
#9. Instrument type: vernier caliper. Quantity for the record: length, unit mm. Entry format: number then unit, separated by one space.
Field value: 19.5 mm
